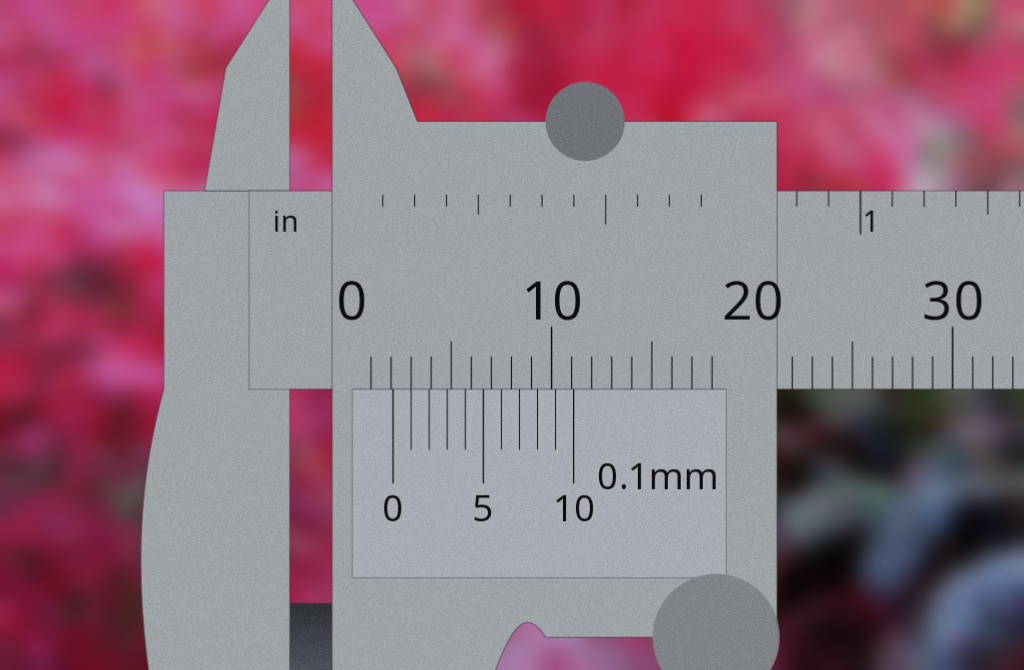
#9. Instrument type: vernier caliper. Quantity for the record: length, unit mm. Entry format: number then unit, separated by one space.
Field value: 2.1 mm
